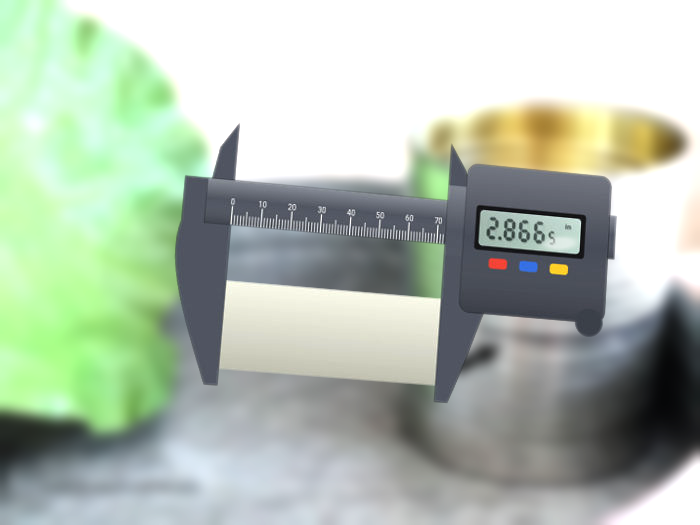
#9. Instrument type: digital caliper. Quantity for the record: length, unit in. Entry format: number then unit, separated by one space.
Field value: 2.8665 in
